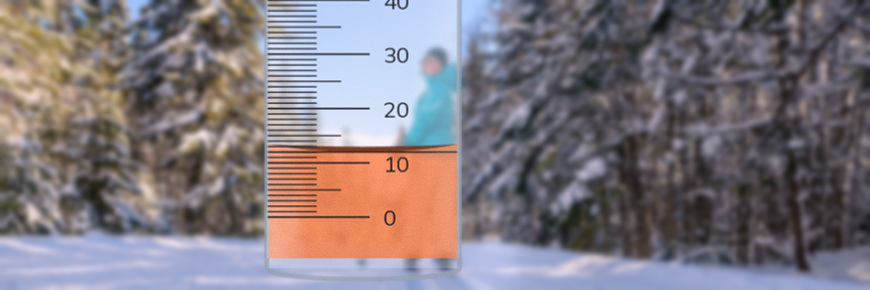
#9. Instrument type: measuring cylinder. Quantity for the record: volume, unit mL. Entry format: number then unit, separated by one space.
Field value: 12 mL
